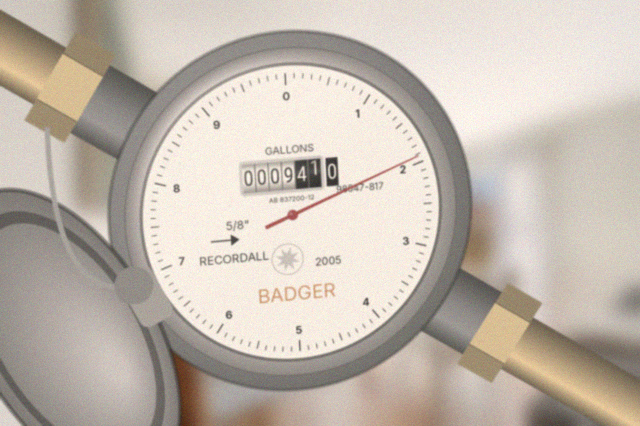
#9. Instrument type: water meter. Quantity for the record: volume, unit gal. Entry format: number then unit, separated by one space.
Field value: 9411.9 gal
